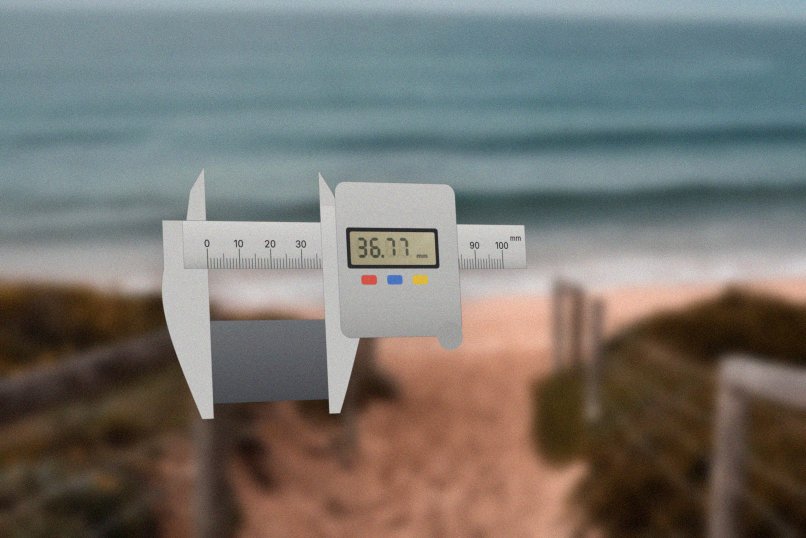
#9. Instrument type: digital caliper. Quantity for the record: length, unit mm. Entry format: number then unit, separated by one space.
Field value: 36.77 mm
